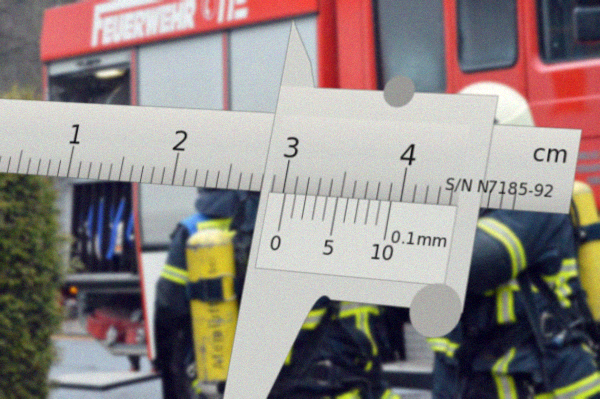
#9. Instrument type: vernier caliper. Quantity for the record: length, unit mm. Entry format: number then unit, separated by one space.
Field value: 30.2 mm
